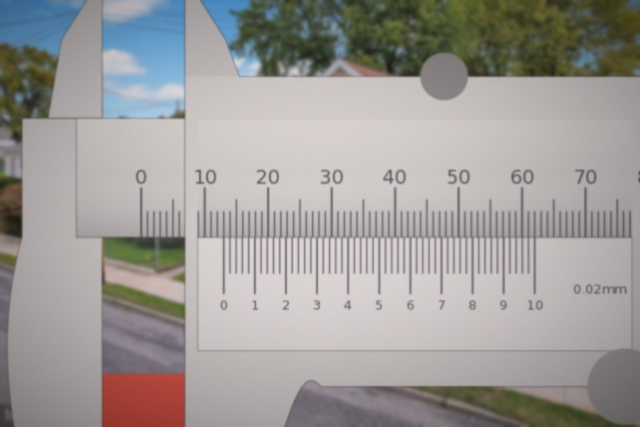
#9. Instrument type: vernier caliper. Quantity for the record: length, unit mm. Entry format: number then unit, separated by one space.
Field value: 13.0 mm
